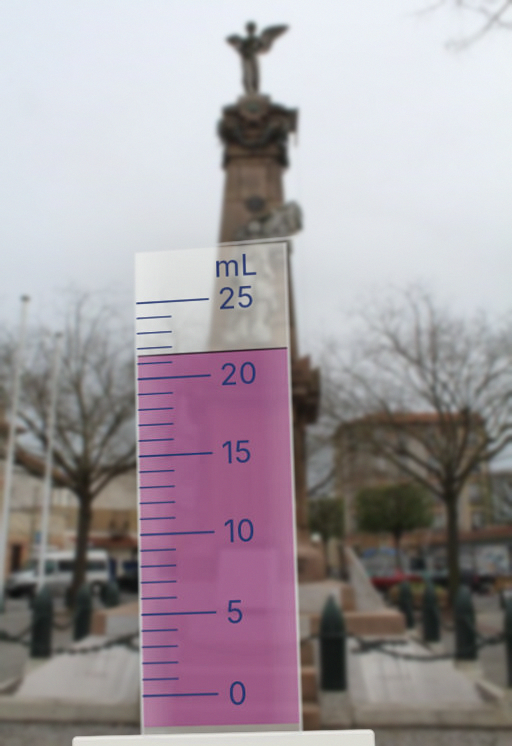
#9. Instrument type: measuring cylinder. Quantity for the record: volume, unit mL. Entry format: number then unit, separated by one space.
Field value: 21.5 mL
